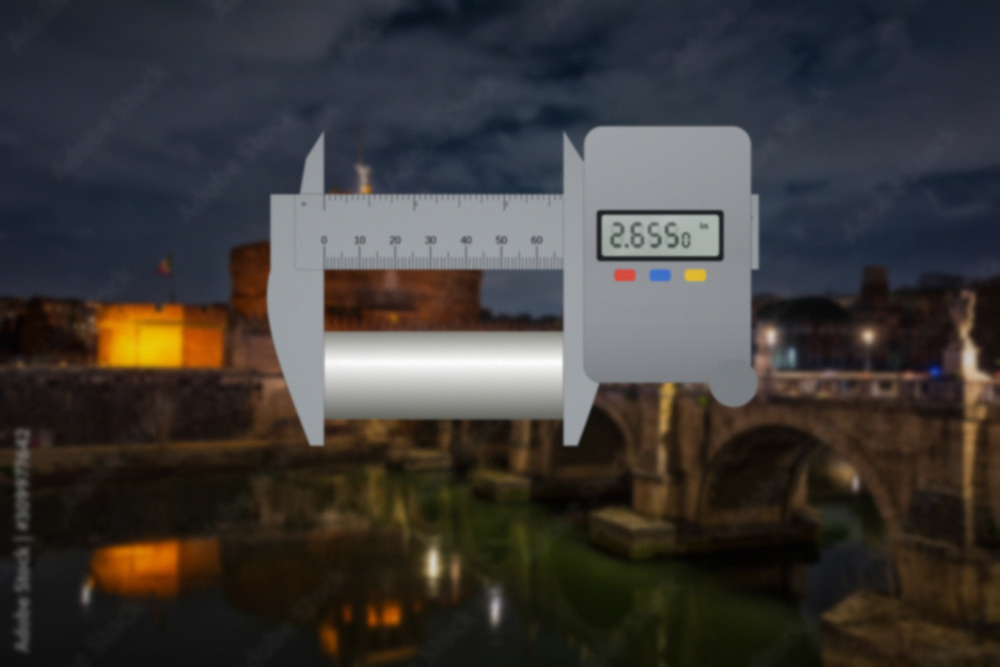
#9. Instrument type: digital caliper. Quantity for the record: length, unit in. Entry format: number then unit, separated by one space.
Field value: 2.6550 in
